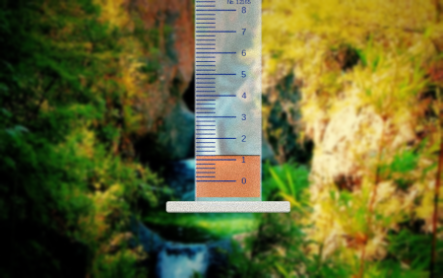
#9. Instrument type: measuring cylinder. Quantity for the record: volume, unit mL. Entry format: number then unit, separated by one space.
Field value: 1.2 mL
